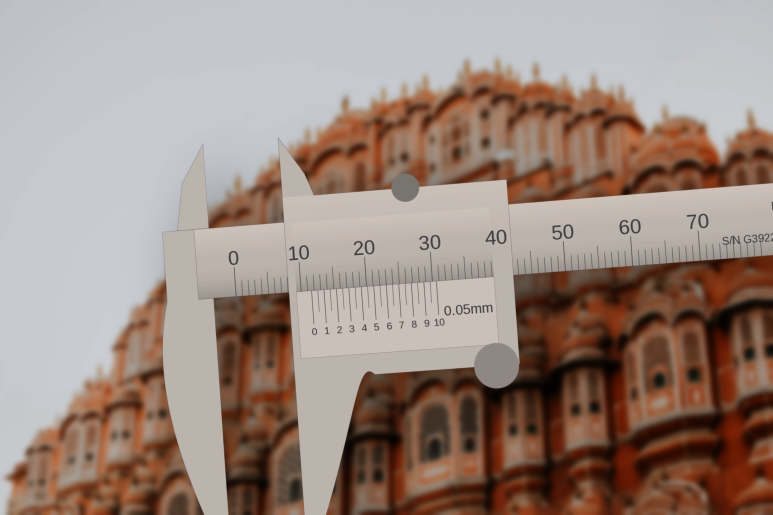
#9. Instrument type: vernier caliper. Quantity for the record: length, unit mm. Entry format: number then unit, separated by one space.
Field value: 11.6 mm
